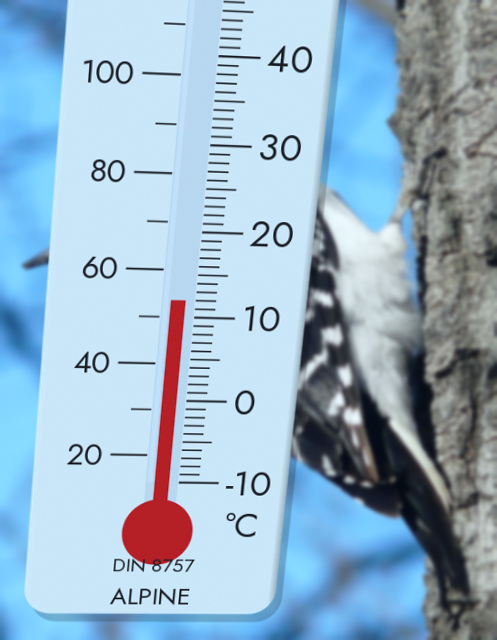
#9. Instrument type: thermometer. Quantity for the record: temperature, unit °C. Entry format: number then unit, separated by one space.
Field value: 12 °C
